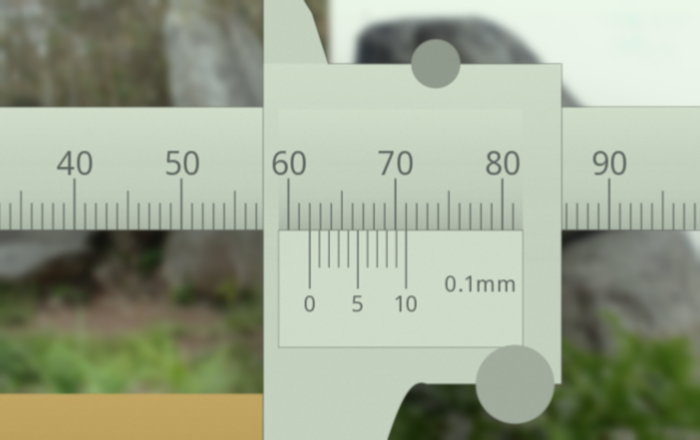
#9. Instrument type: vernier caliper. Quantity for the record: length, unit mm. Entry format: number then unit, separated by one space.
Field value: 62.0 mm
